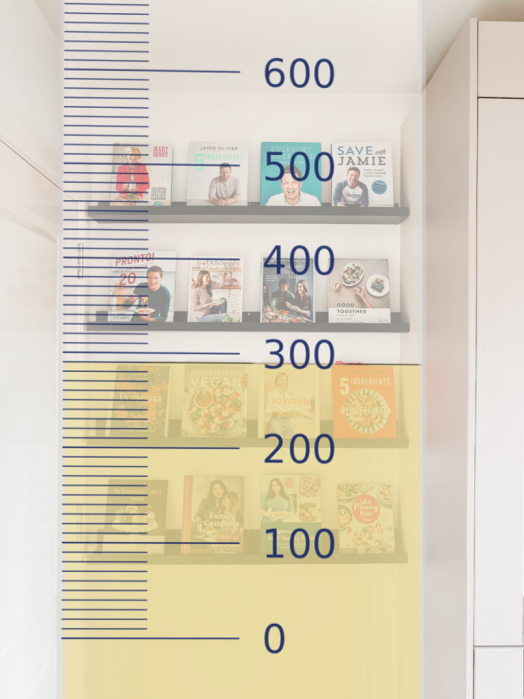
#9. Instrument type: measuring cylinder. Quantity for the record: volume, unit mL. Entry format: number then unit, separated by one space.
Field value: 290 mL
